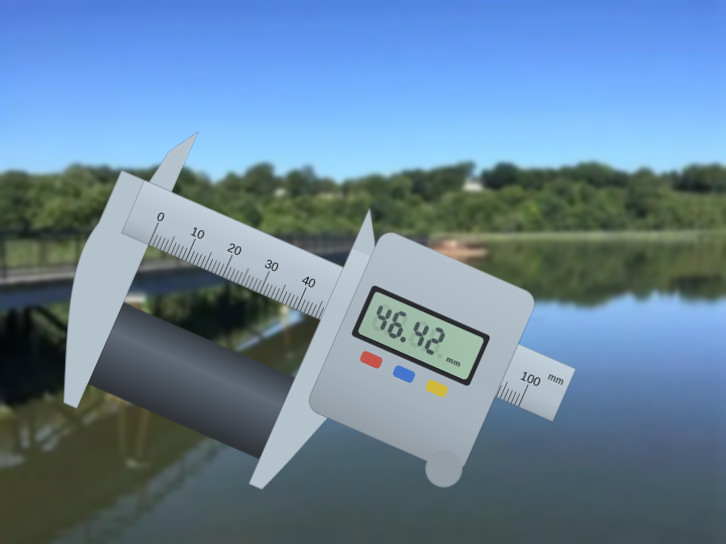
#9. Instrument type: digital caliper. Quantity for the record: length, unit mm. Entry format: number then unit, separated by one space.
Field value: 46.42 mm
